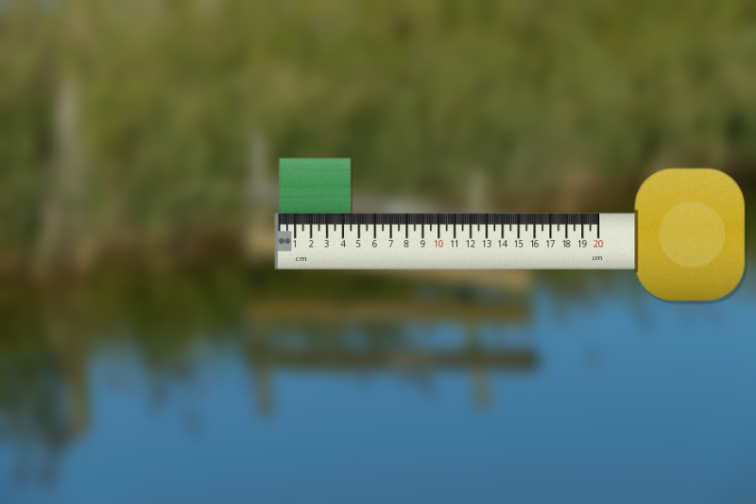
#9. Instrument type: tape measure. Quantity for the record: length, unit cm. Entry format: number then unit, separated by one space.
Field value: 4.5 cm
